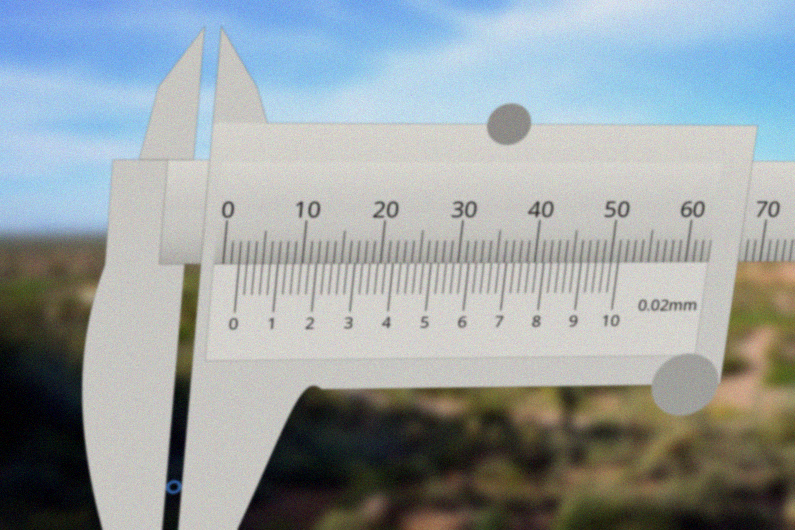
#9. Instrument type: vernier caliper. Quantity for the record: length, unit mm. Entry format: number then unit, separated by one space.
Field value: 2.0 mm
